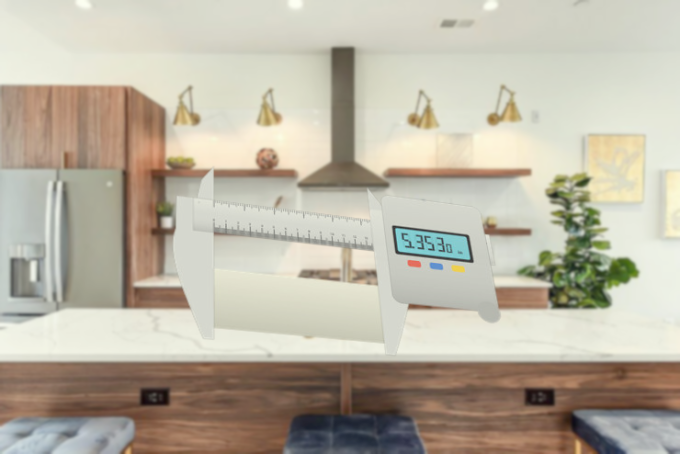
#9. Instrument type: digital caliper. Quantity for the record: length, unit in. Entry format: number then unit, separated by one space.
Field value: 5.3530 in
